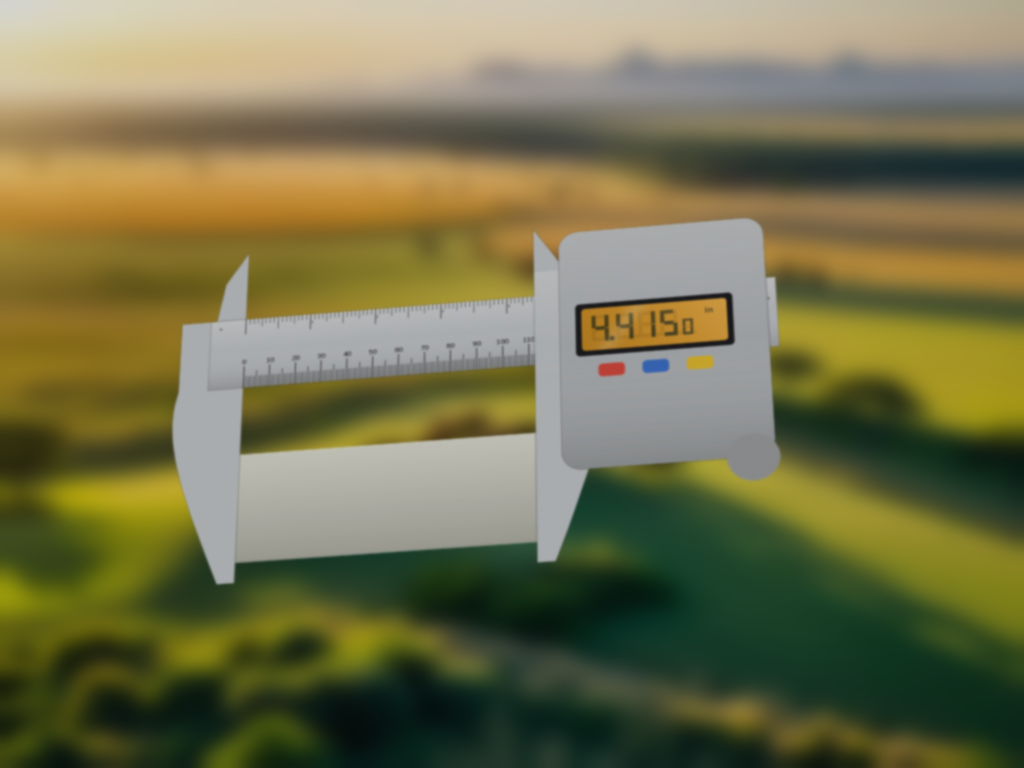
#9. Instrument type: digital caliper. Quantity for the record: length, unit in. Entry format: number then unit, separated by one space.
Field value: 4.4150 in
